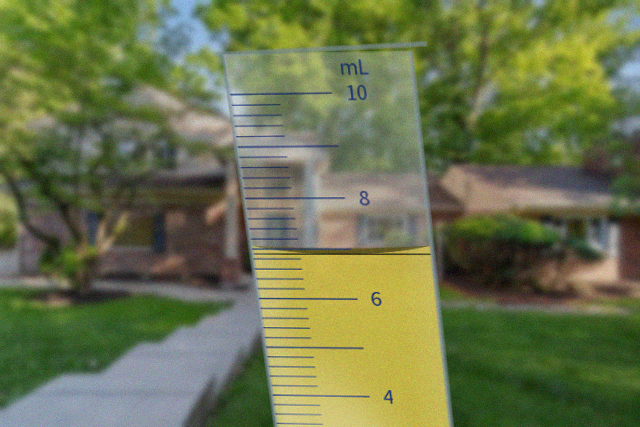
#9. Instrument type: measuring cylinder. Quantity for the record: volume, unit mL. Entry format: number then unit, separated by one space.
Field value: 6.9 mL
